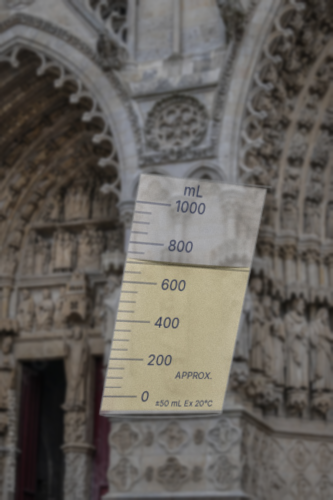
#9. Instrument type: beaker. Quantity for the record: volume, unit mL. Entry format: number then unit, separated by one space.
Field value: 700 mL
